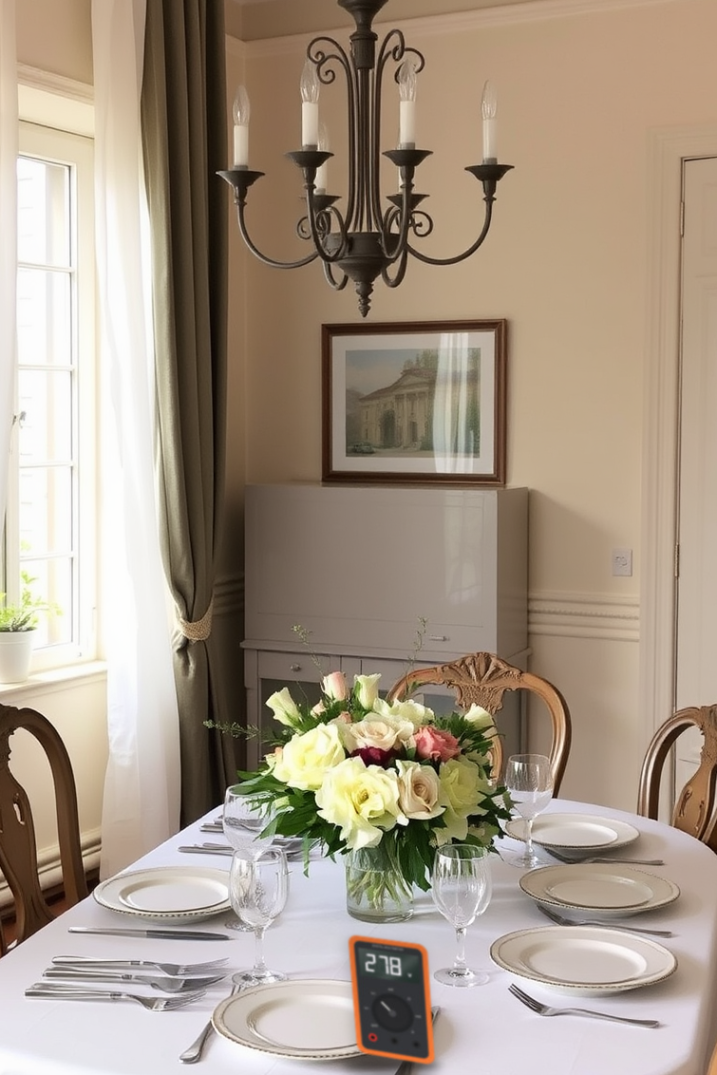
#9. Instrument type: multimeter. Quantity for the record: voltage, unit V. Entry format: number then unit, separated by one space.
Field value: 278 V
